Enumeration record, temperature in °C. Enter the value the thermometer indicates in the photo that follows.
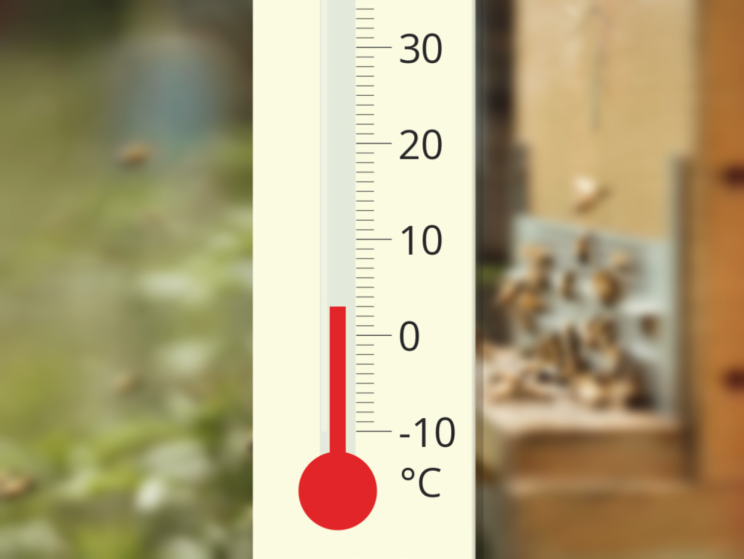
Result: 3 °C
